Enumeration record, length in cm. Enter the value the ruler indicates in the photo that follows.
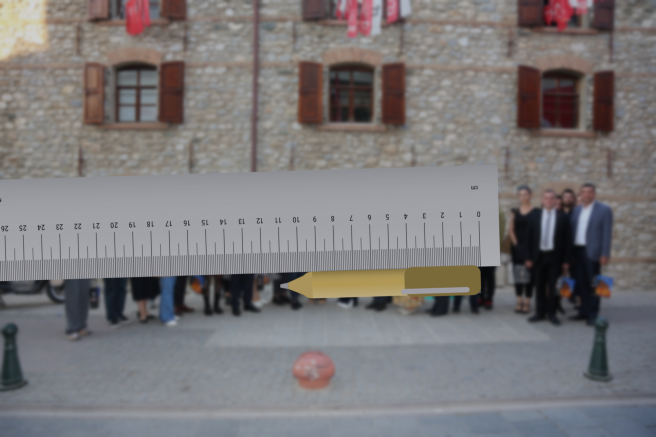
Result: 11 cm
